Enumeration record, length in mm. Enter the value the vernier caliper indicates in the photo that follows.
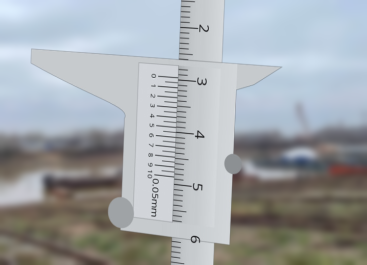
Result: 29.6 mm
